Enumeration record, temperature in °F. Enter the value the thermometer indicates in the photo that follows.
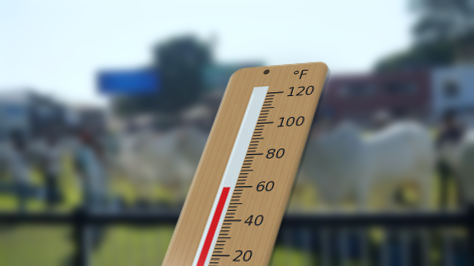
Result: 60 °F
